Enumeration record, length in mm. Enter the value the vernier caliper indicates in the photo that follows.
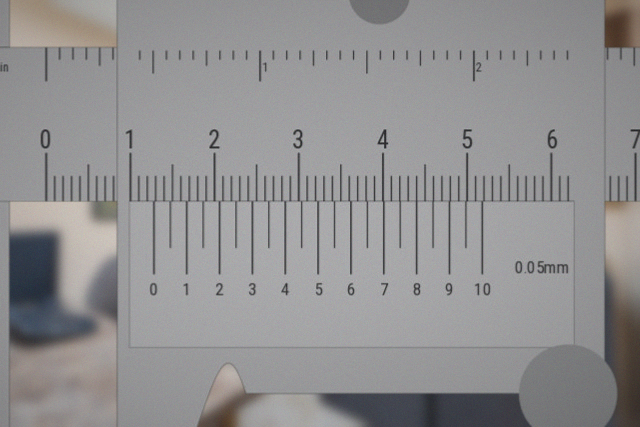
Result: 12.8 mm
